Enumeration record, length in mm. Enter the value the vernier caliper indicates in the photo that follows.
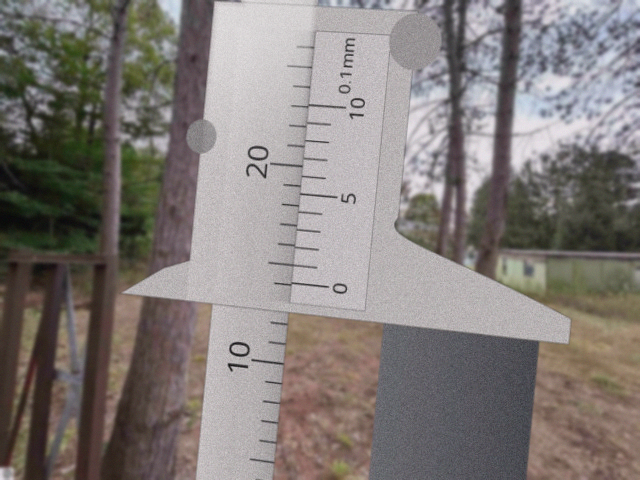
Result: 14.1 mm
